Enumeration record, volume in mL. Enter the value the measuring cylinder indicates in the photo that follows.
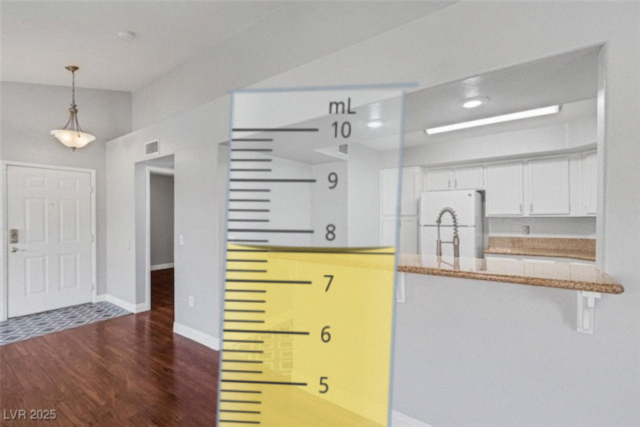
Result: 7.6 mL
